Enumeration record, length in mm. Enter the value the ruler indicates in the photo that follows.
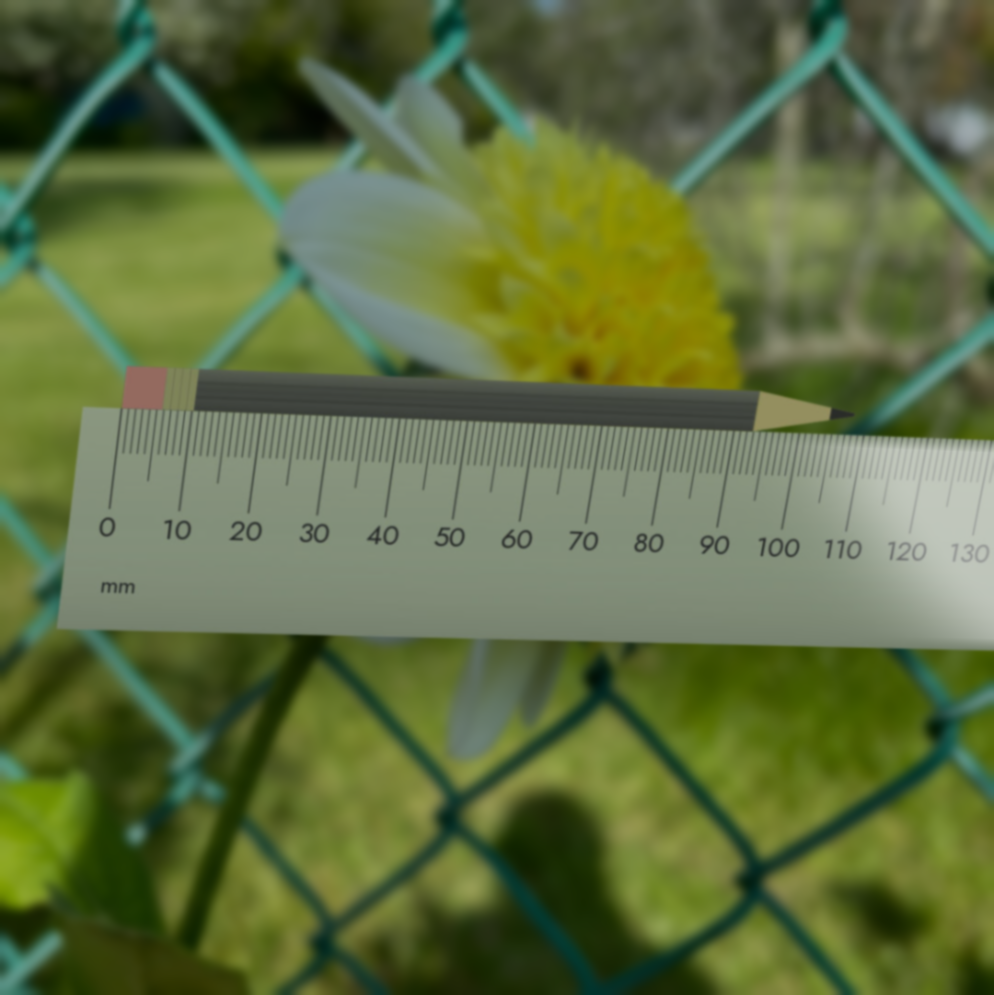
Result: 108 mm
